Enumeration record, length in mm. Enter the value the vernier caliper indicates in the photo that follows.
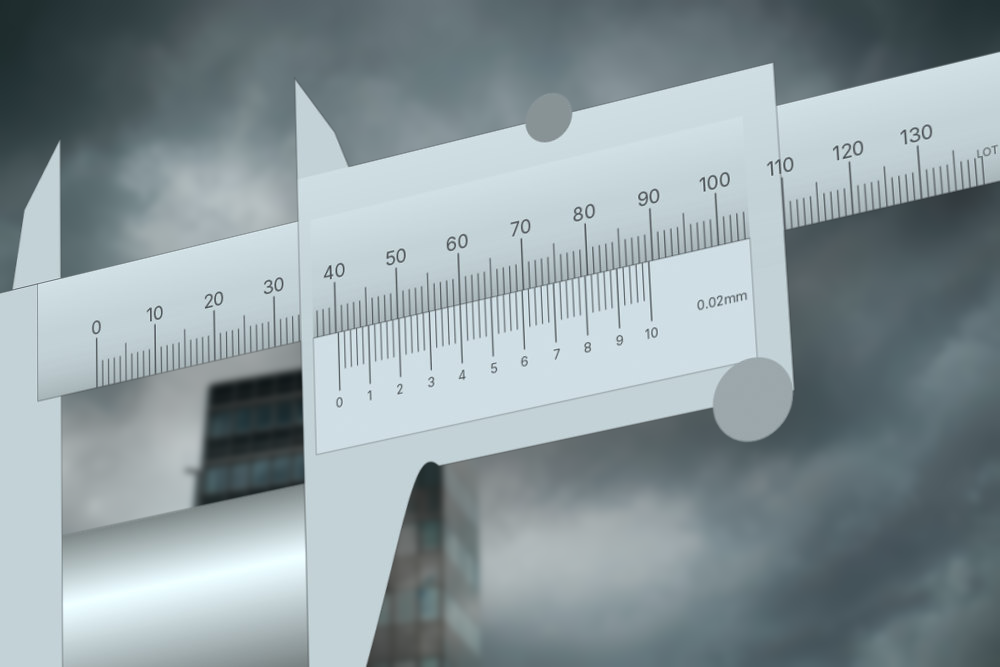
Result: 40.4 mm
